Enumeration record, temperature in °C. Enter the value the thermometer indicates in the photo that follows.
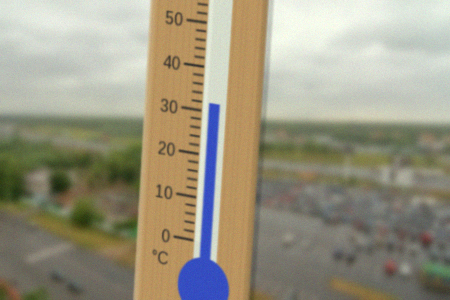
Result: 32 °C
